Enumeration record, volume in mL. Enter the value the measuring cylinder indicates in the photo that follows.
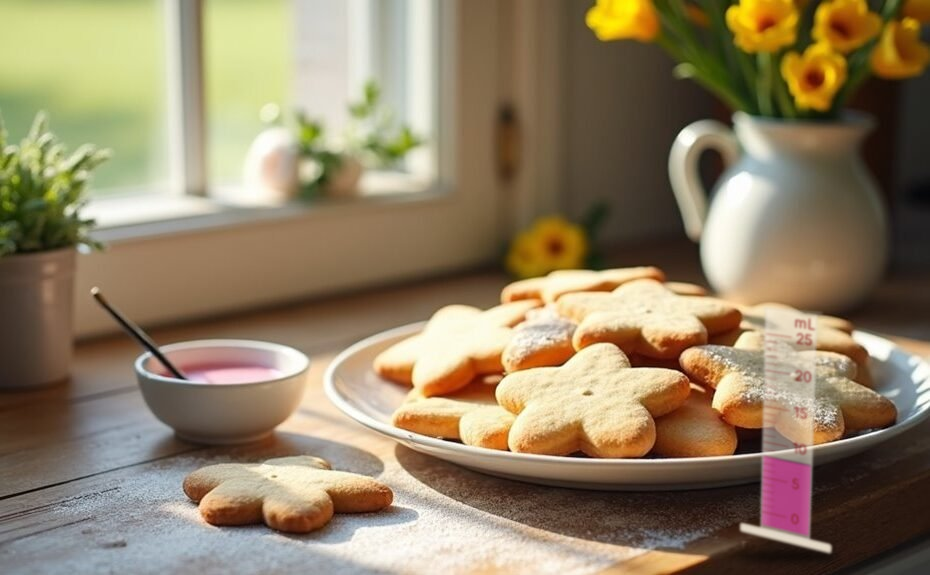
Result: 8 mL
